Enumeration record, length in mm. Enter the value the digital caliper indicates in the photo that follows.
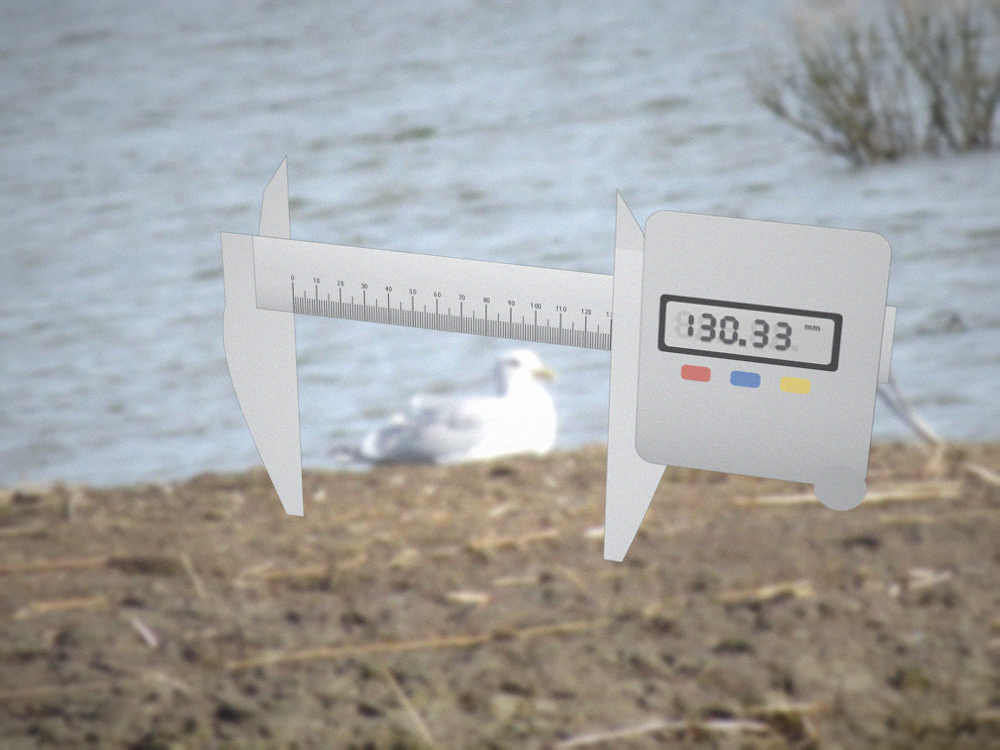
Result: 130.33 mm
